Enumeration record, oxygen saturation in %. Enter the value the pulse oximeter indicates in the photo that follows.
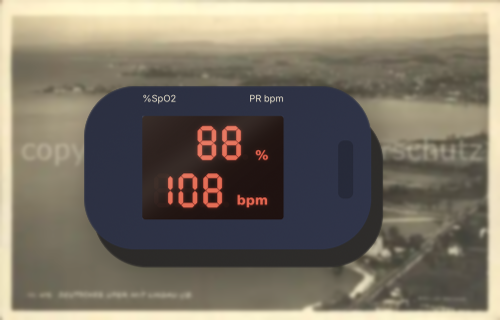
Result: 88 %
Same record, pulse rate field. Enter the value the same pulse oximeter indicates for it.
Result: 108 bpm
